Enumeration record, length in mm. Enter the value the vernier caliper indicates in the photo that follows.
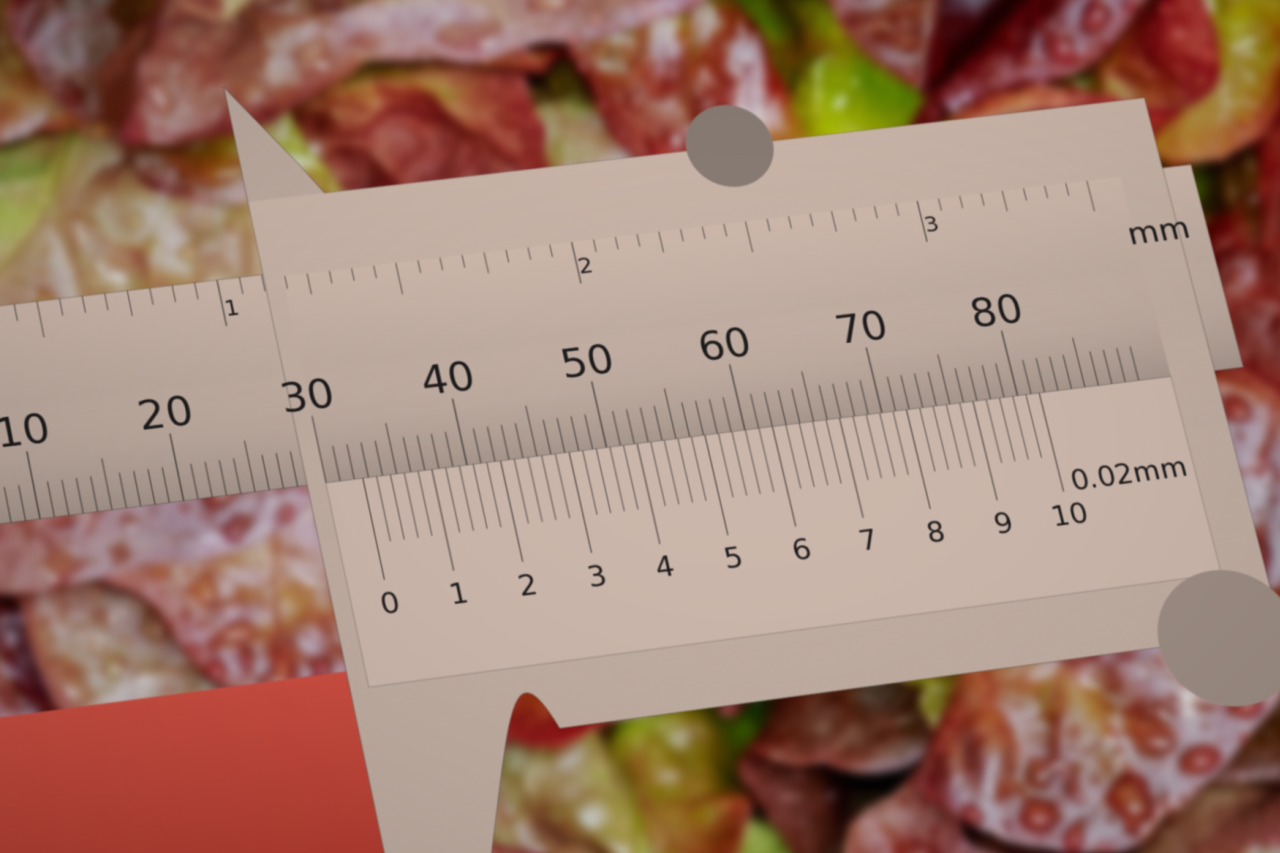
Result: 32.6 mm
